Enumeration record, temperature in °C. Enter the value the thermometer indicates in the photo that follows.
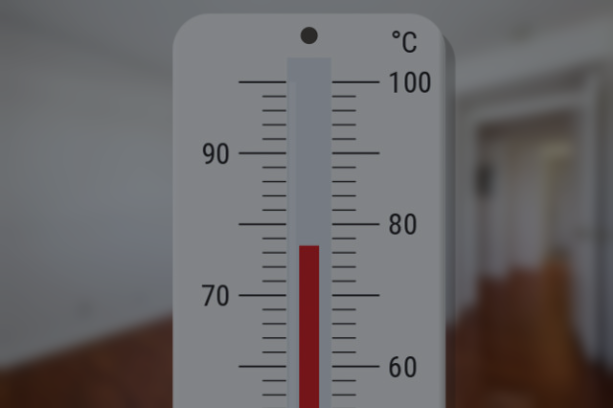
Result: 77 °C
